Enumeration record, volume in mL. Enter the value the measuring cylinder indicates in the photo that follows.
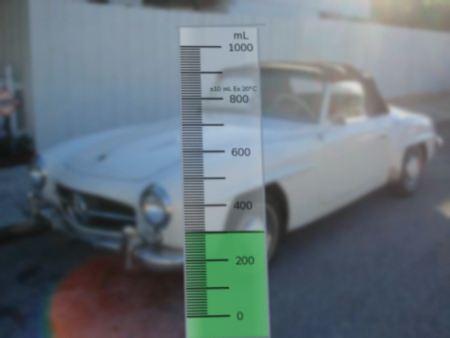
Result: 300 mL
